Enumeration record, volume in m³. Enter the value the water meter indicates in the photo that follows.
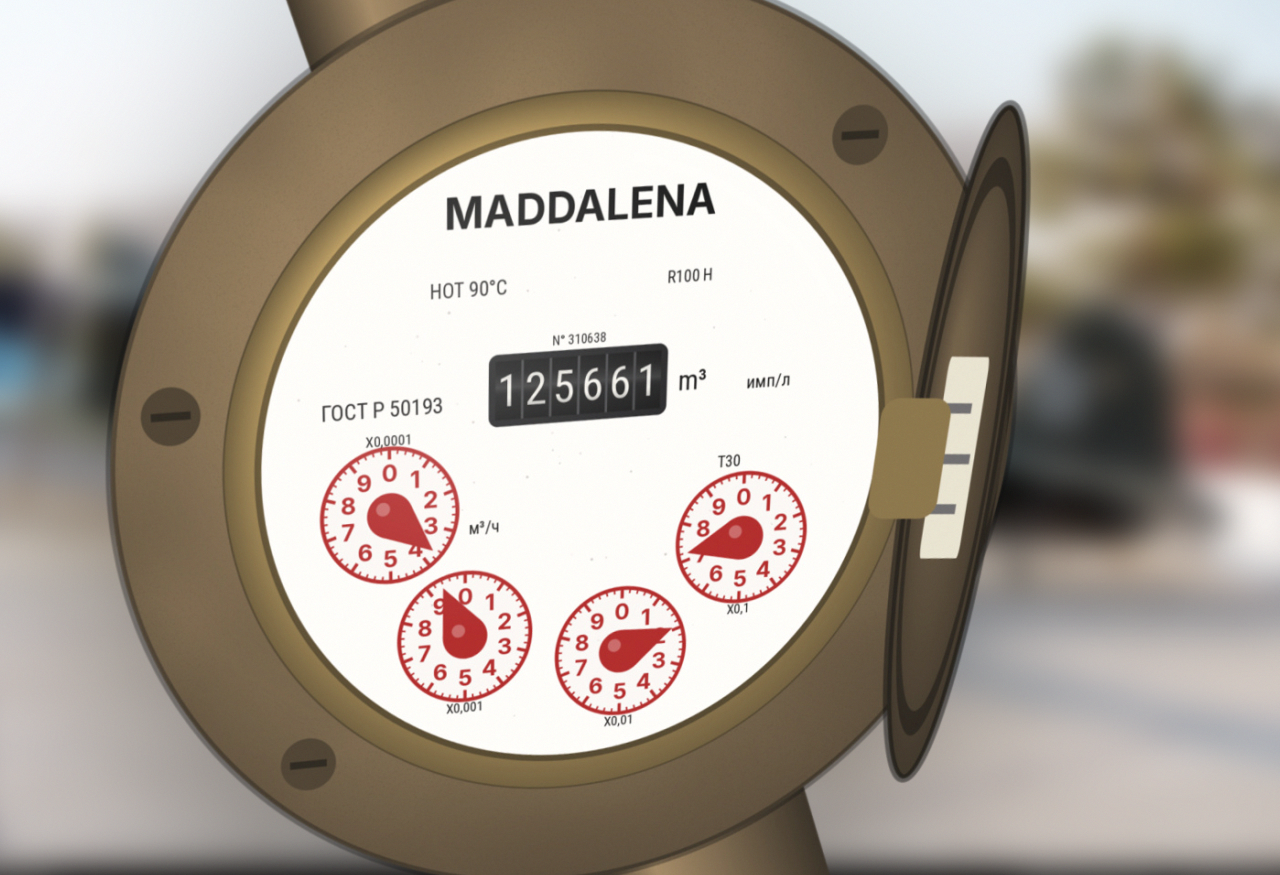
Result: 125661.7193 m³
